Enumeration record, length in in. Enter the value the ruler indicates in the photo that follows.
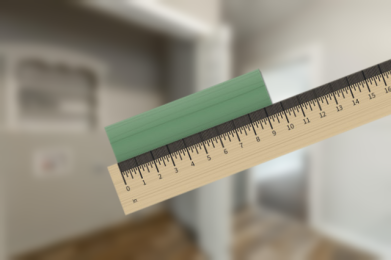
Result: 9.5 in
